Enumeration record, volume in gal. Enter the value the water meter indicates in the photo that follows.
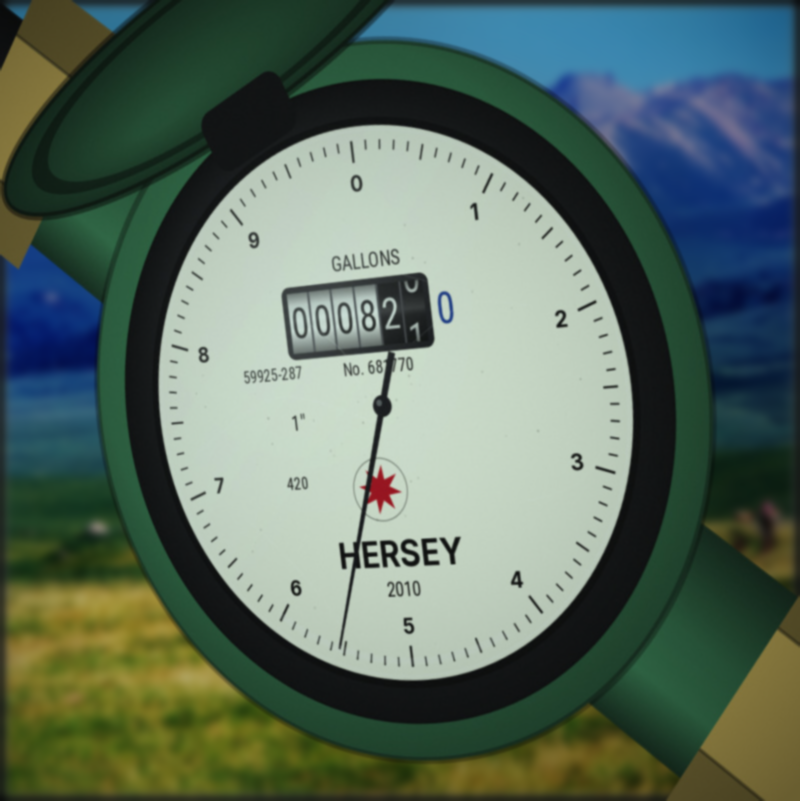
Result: 8205.5 gal
